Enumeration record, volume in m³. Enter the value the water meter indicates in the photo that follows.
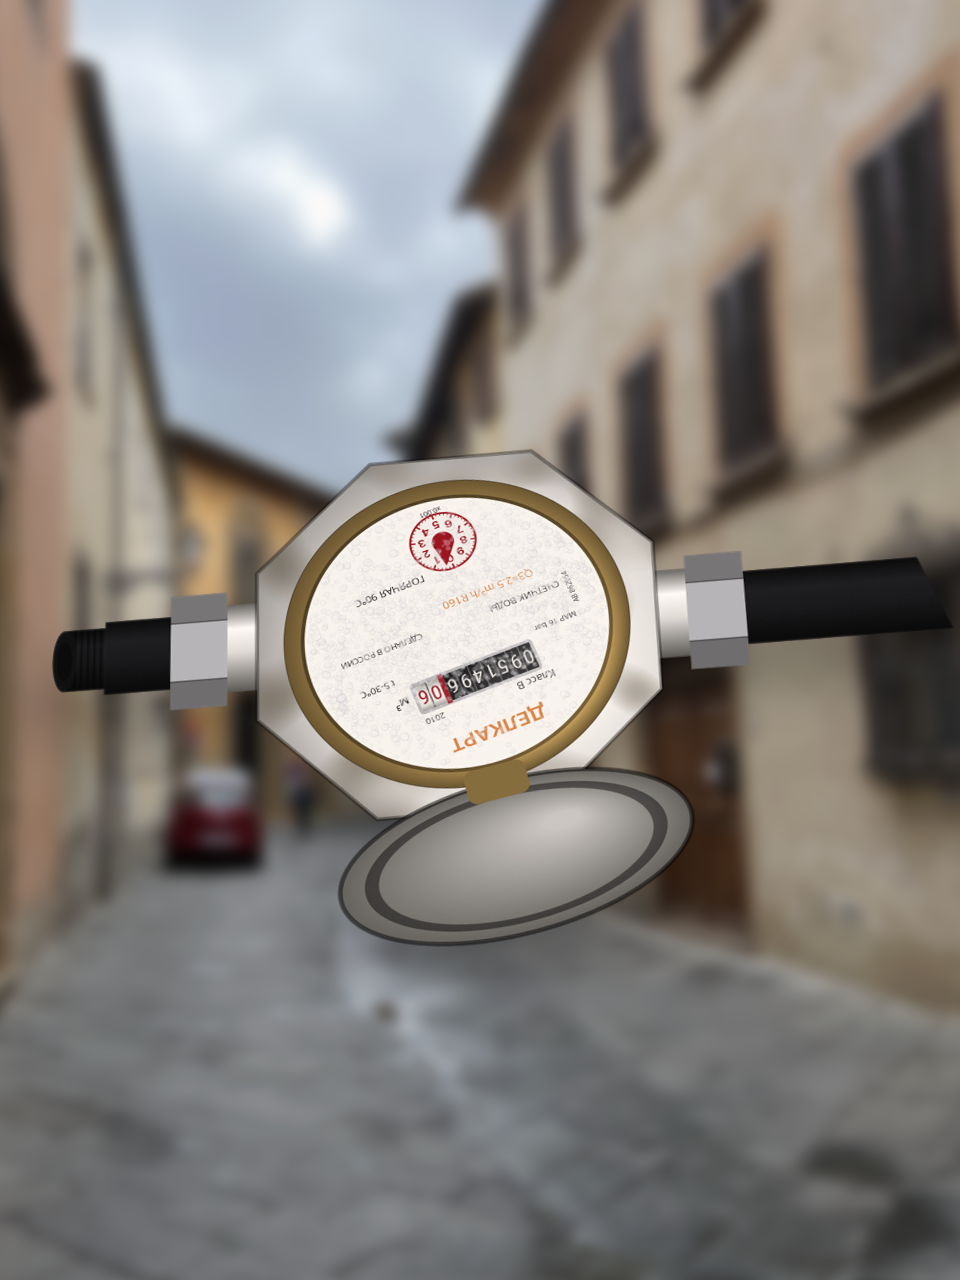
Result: 951496.060 m³
